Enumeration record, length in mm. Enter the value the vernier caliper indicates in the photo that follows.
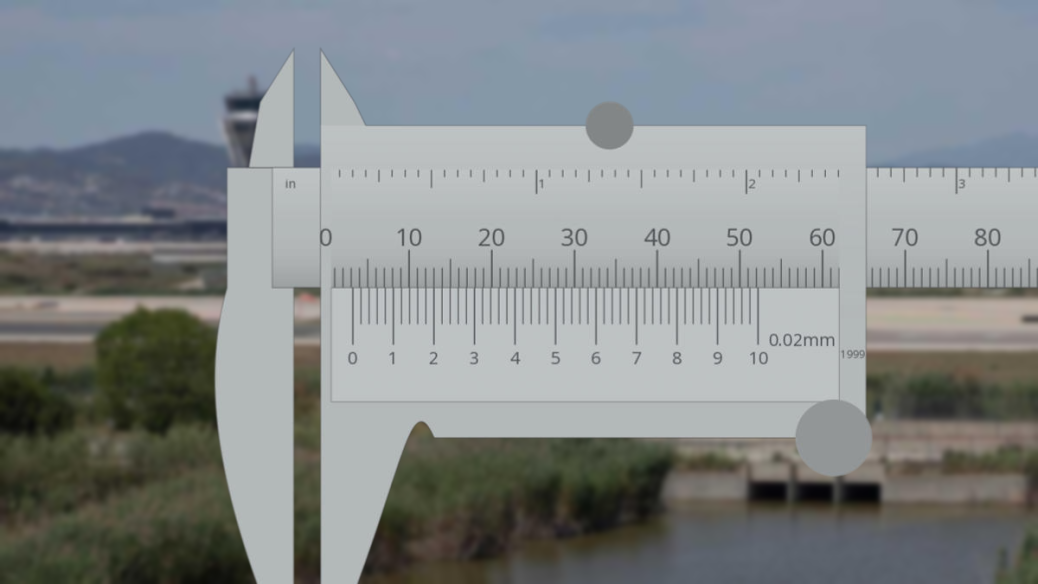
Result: 3.2 mm
